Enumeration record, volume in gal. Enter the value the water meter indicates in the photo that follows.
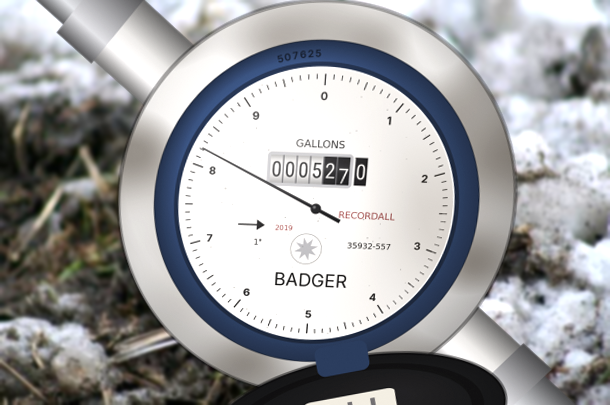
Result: 5268.2 gal
